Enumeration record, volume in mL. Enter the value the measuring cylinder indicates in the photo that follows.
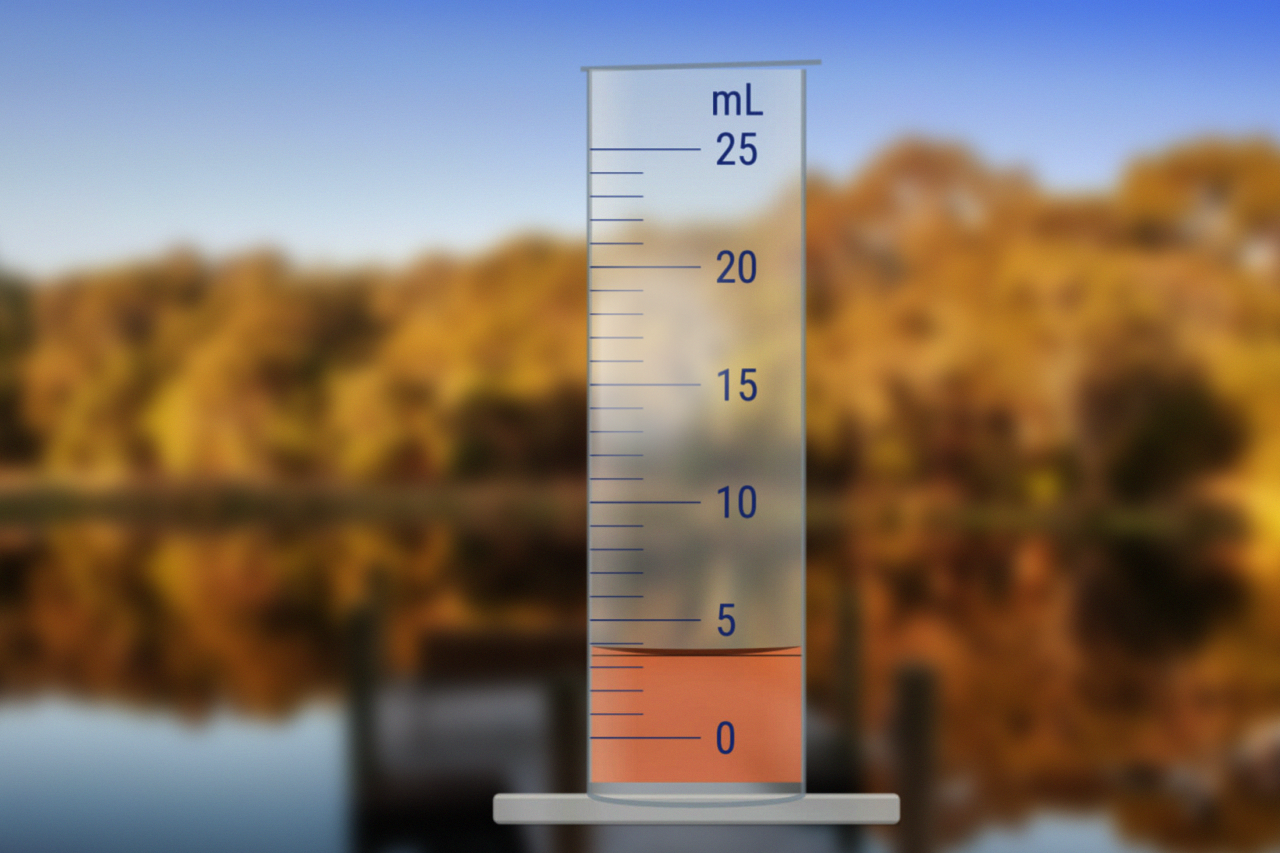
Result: 3.5 mL
